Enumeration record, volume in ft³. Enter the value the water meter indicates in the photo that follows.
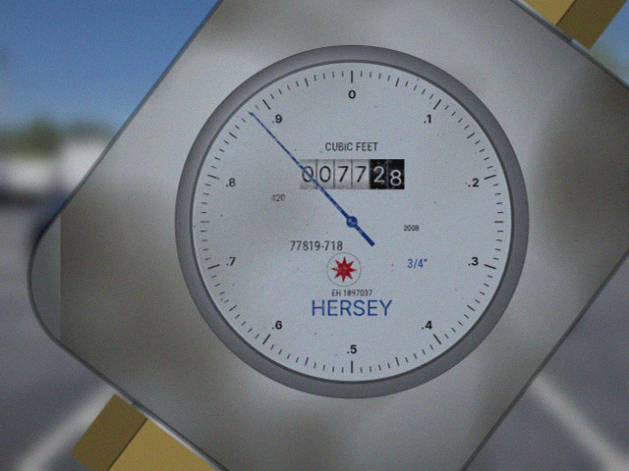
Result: 7727.88 ft³
